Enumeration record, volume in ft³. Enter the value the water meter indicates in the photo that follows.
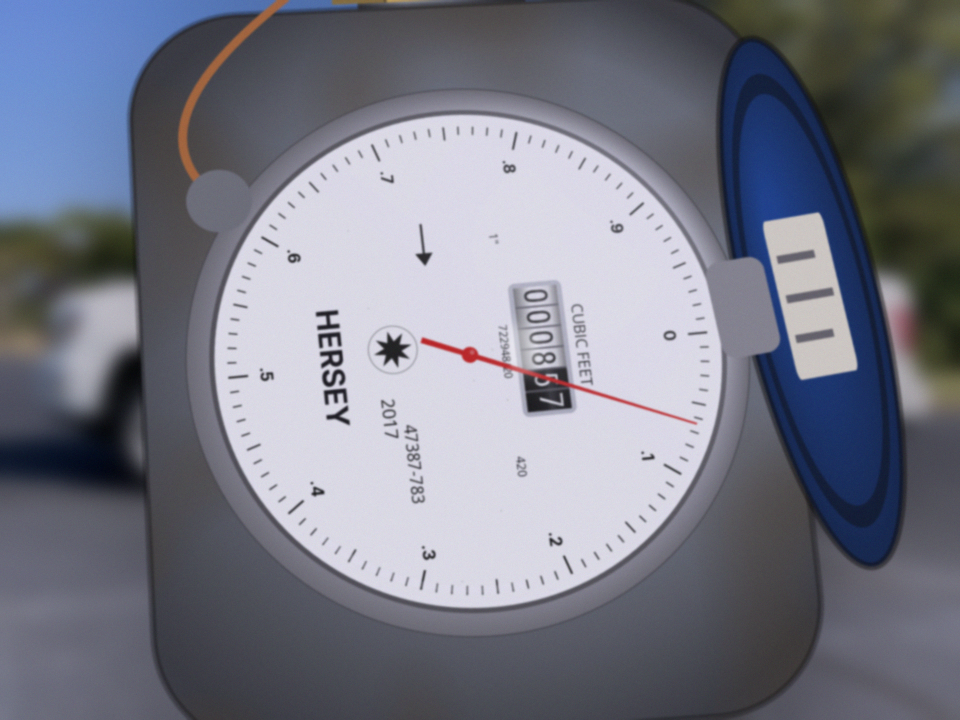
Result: 857.06 ft³
